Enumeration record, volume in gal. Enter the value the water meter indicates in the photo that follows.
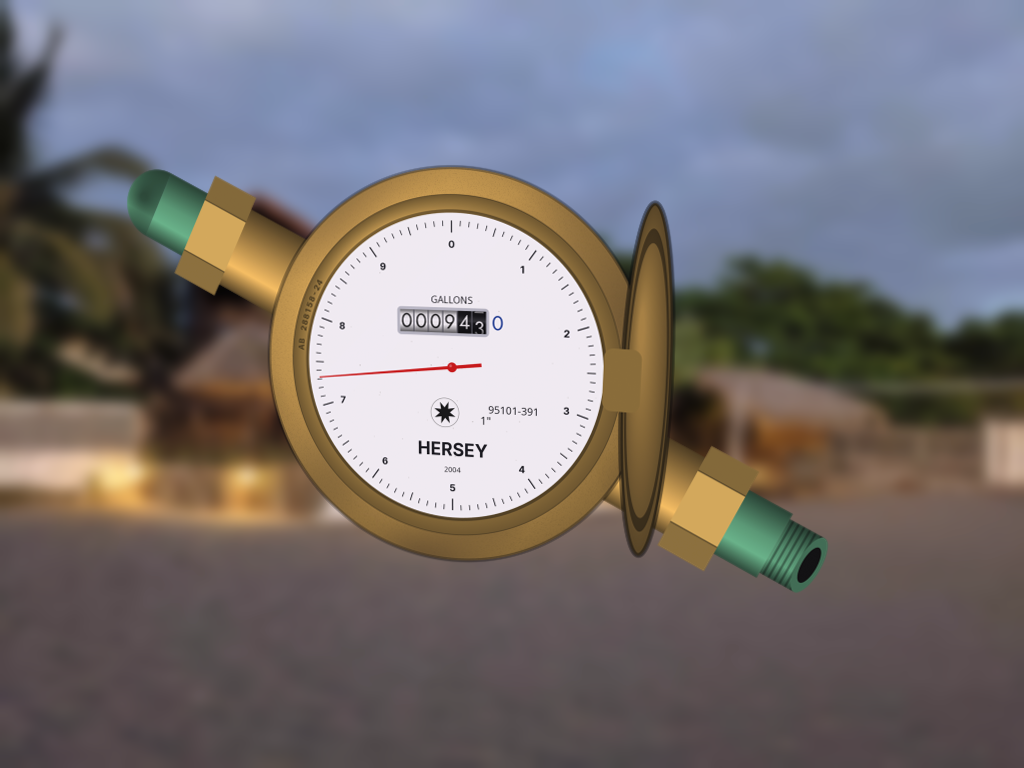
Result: 9427.3 gal
